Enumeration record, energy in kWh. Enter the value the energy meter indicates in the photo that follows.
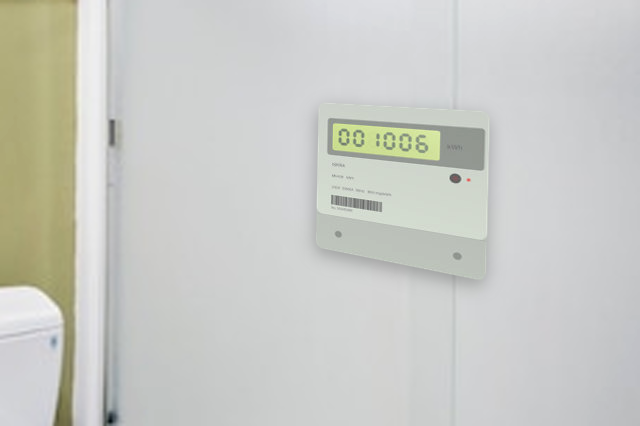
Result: 1006 kWh
